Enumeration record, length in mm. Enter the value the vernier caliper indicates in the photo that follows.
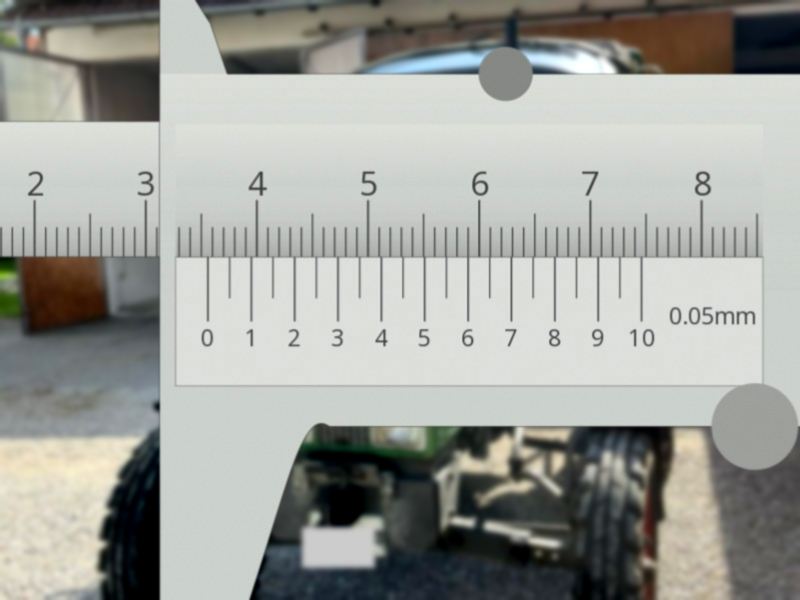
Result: 35.6 mm
